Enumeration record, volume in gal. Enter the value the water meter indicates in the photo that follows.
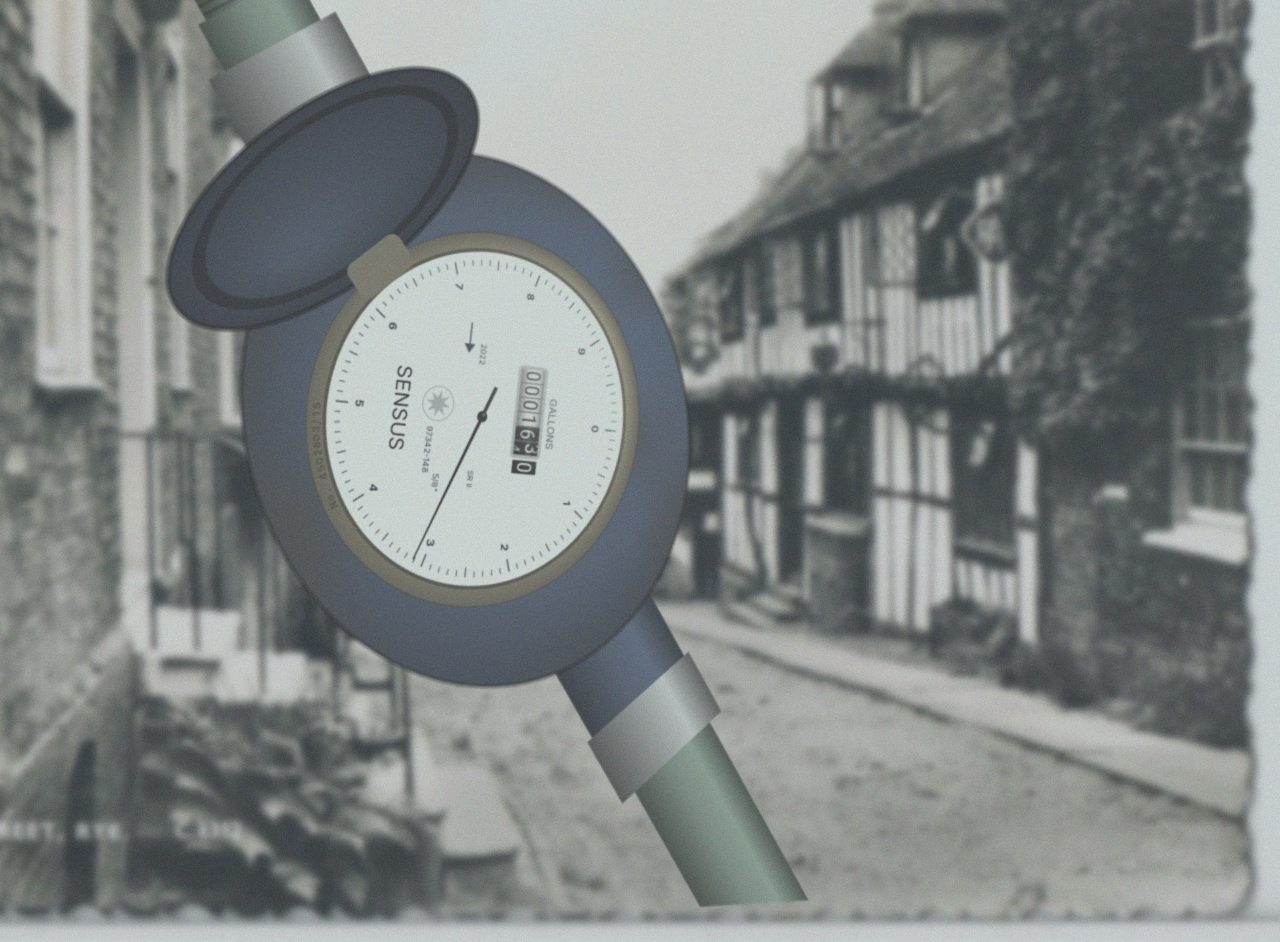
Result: 1633.1 gal
